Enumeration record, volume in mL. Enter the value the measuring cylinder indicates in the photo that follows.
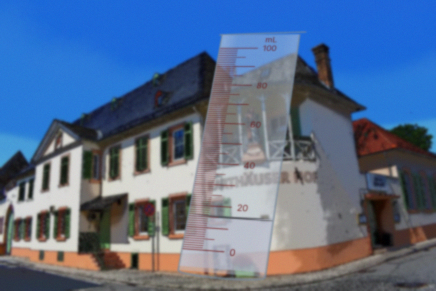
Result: 15 mL
